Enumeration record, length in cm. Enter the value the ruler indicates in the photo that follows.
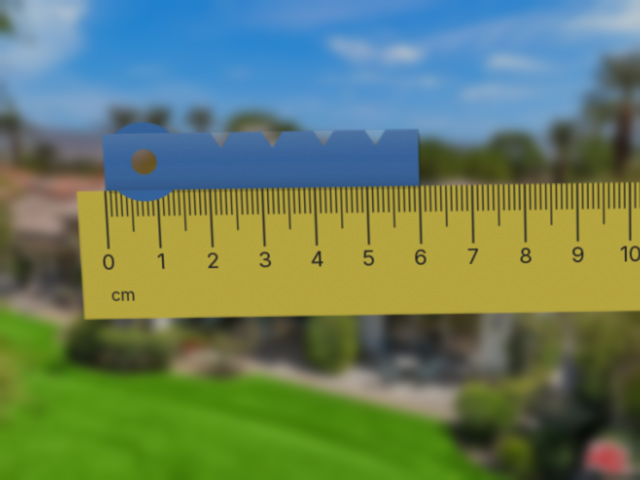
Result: 6 cm
